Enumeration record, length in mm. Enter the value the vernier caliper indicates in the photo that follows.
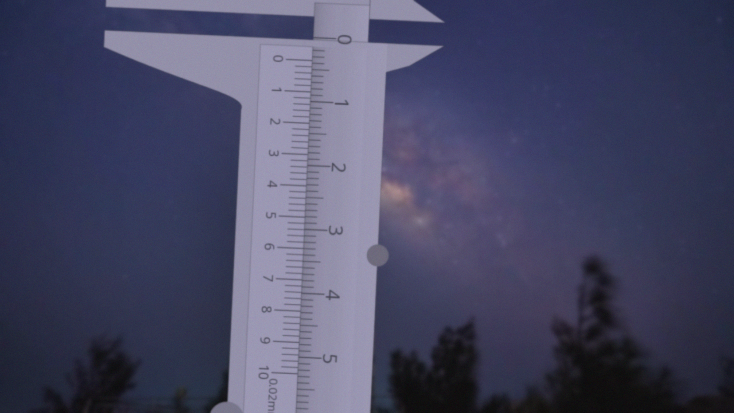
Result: 3.6 mm
